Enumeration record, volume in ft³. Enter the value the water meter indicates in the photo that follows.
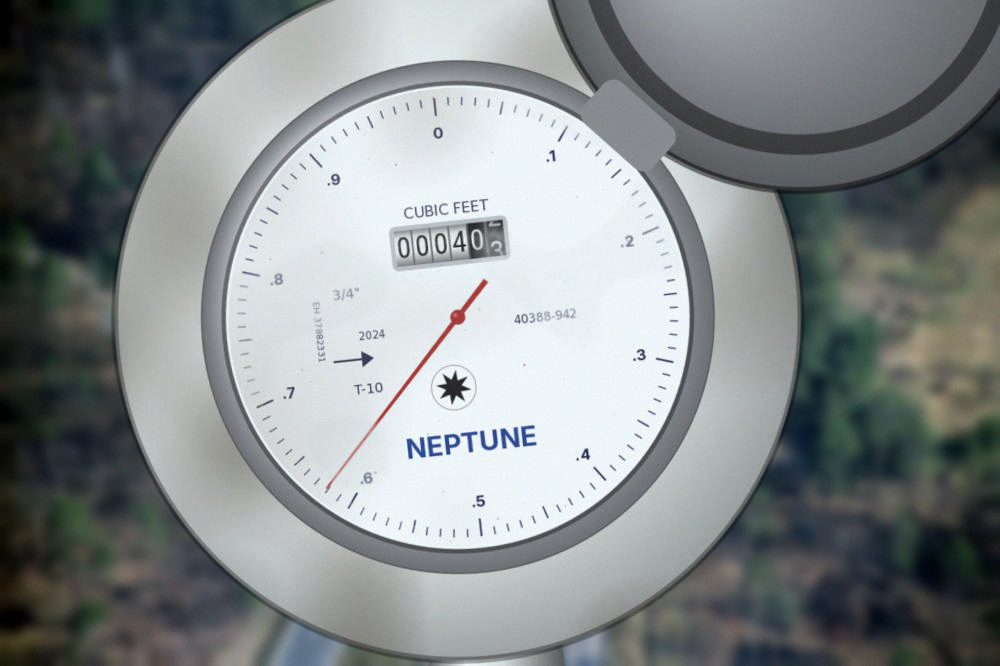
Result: 402.62 ft³
